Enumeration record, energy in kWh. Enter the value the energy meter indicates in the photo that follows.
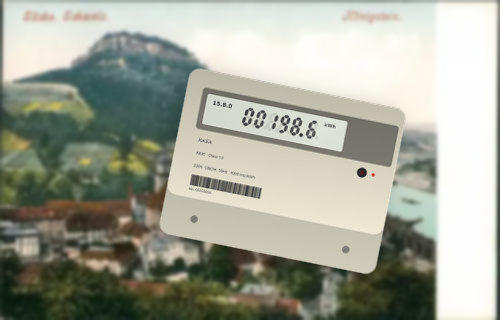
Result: 198.6 kWh
